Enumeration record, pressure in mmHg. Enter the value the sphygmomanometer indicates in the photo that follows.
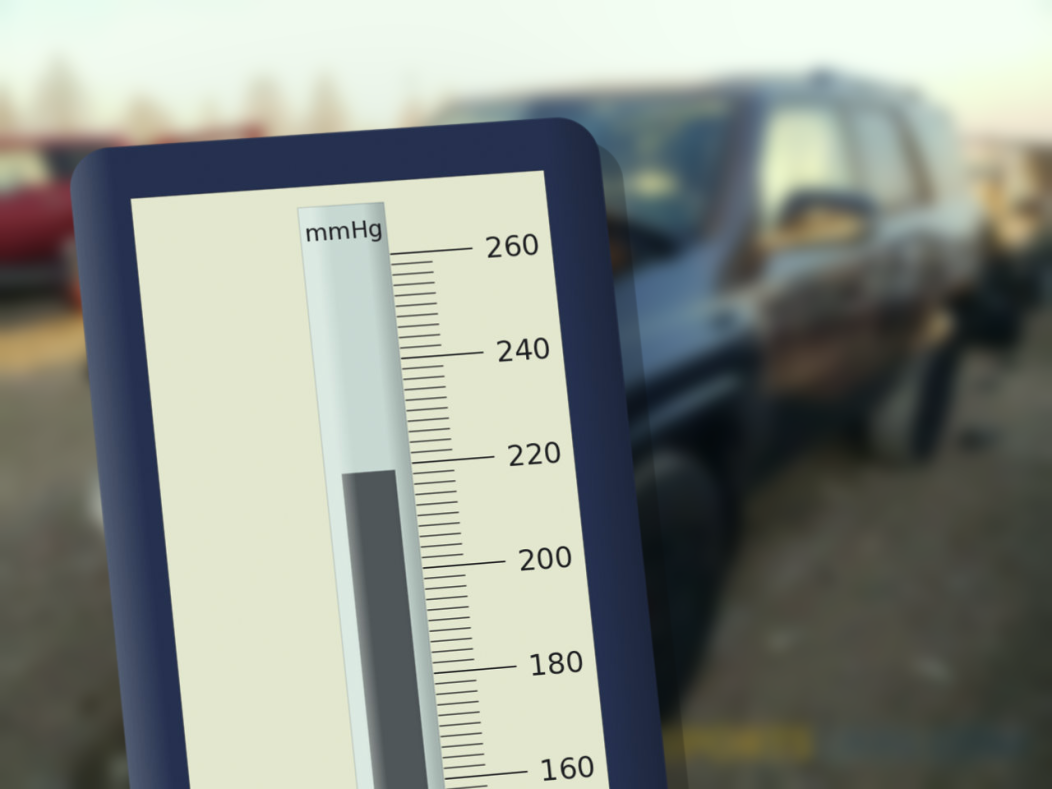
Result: 219 mmHg
